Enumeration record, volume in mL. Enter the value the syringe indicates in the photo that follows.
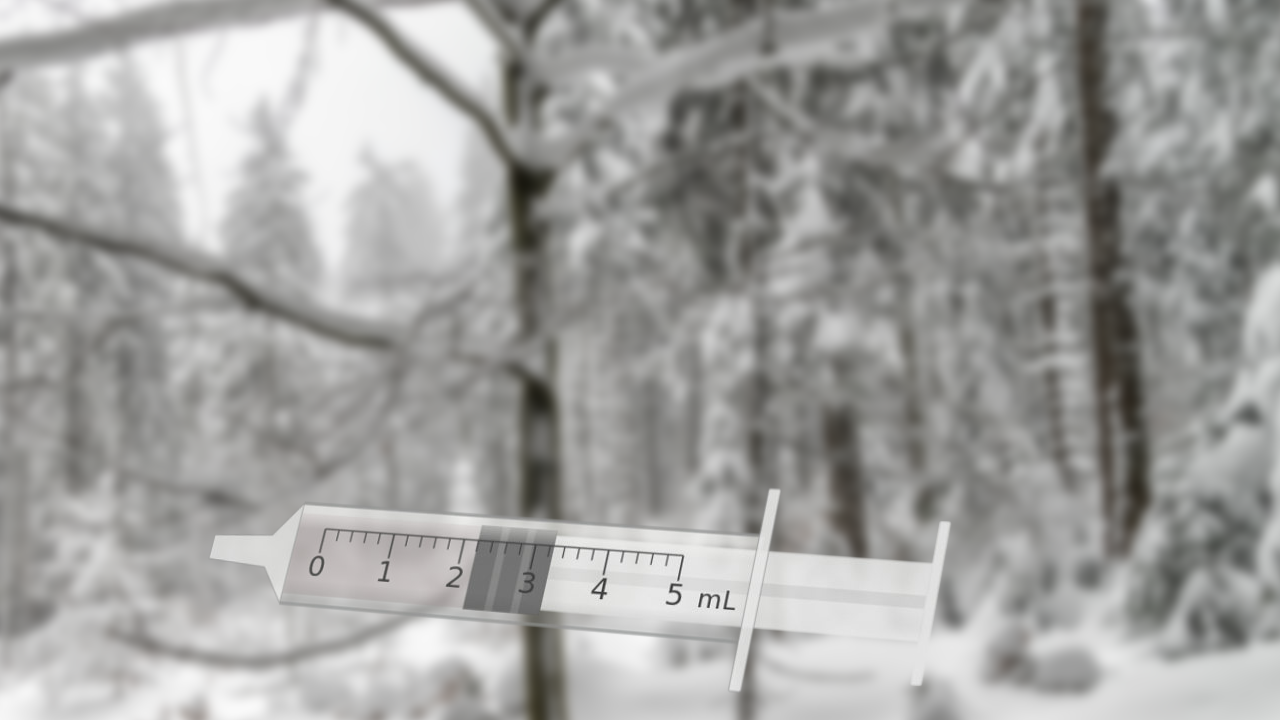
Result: 2.2 mL
